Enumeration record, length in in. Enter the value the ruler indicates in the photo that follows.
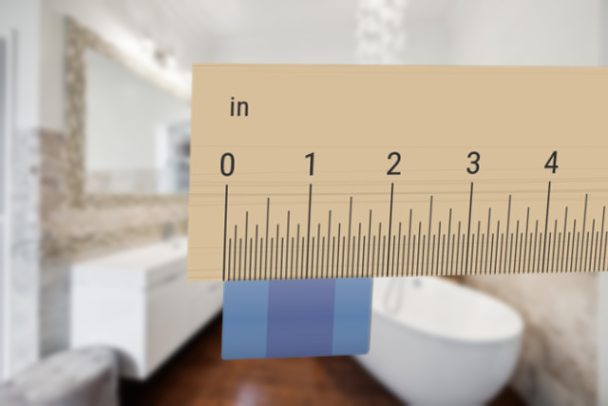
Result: 1.8125 in
